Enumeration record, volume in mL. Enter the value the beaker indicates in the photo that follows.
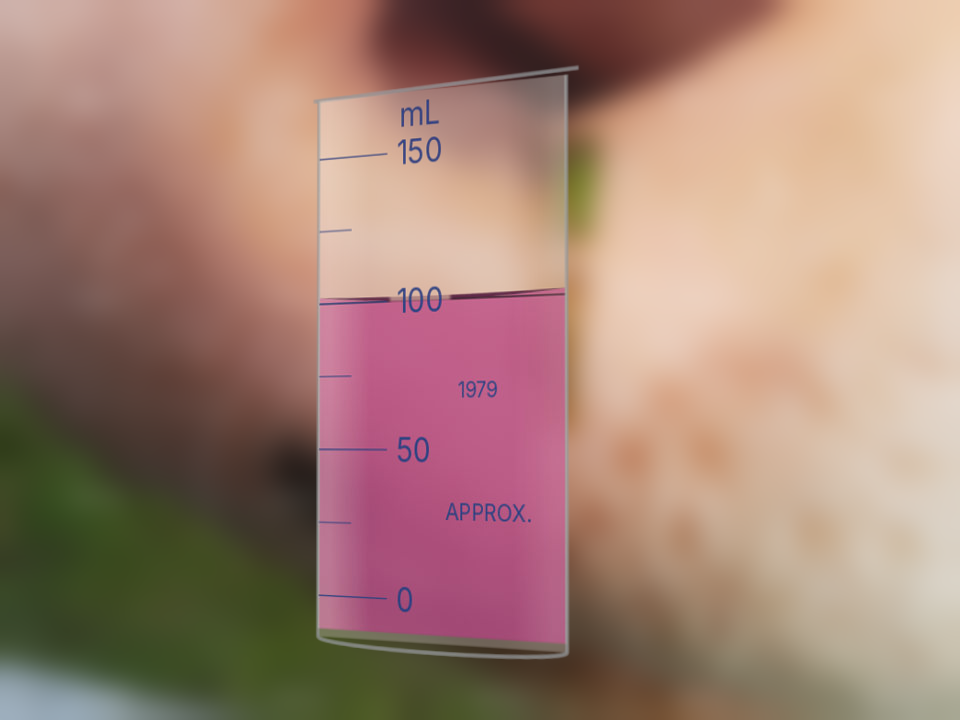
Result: 100 mL
